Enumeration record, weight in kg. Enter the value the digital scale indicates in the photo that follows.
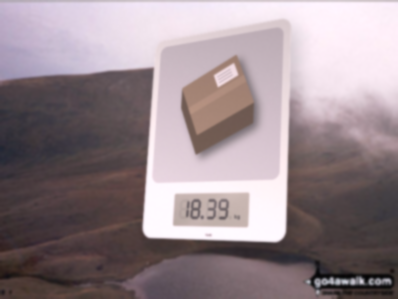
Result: 18.39 kg
